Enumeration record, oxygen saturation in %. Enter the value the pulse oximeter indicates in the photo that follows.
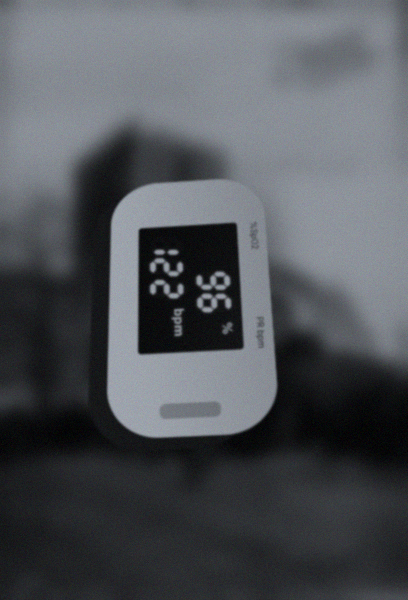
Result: 96 %
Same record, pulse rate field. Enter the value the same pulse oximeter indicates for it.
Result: 122 bpm
